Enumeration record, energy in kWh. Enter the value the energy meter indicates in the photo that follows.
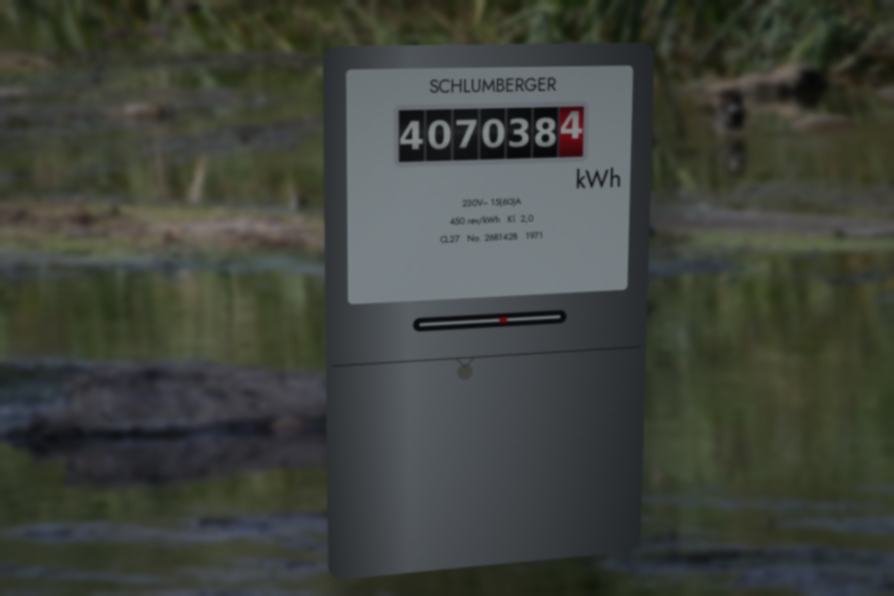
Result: 407038.4 kWh
